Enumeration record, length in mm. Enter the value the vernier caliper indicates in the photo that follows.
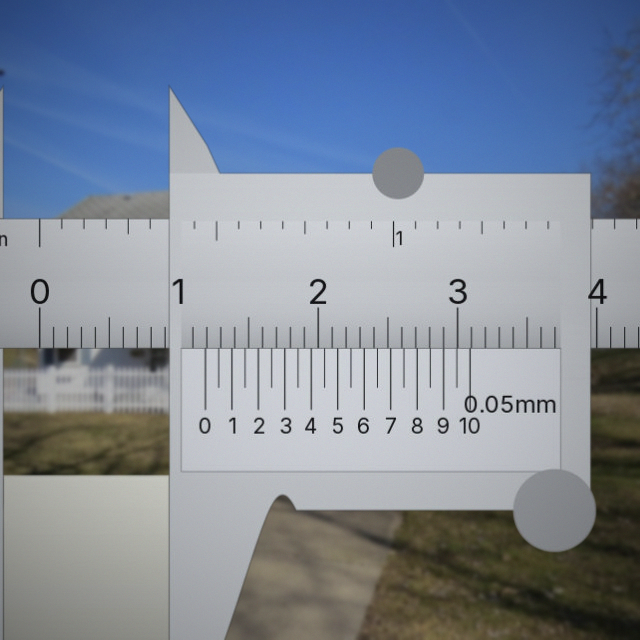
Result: 11.9 mm
